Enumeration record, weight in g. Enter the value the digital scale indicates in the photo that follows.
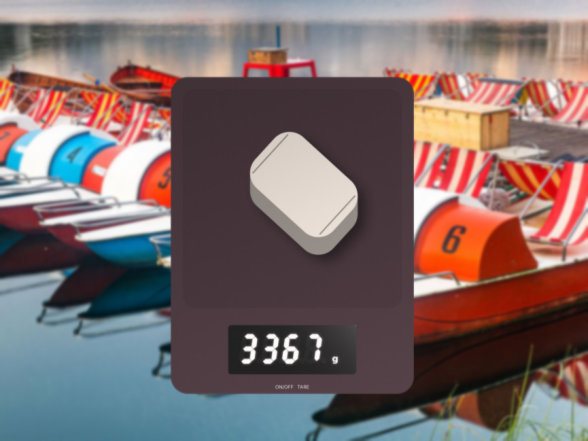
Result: 3367 g
